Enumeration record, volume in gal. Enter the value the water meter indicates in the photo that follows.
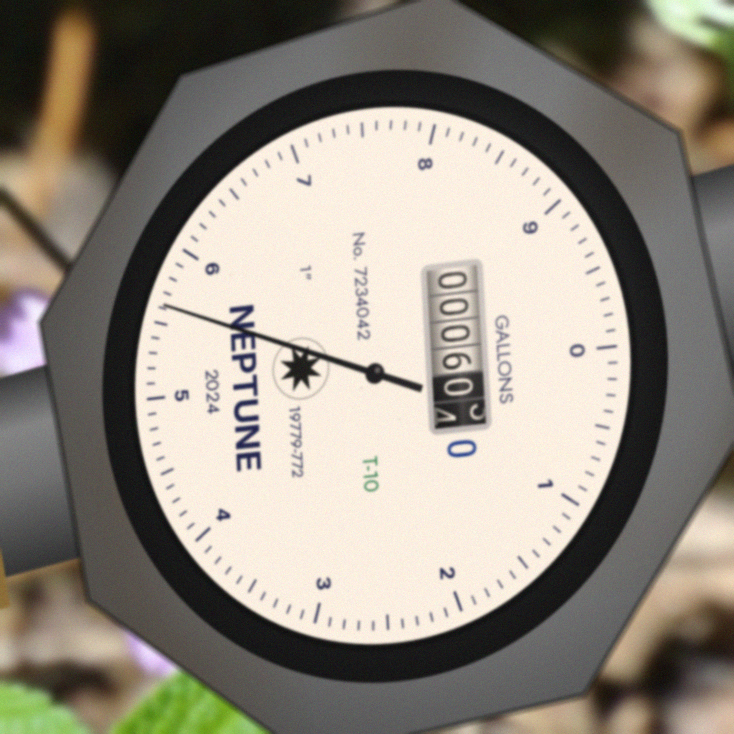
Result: 6035.6 gal
